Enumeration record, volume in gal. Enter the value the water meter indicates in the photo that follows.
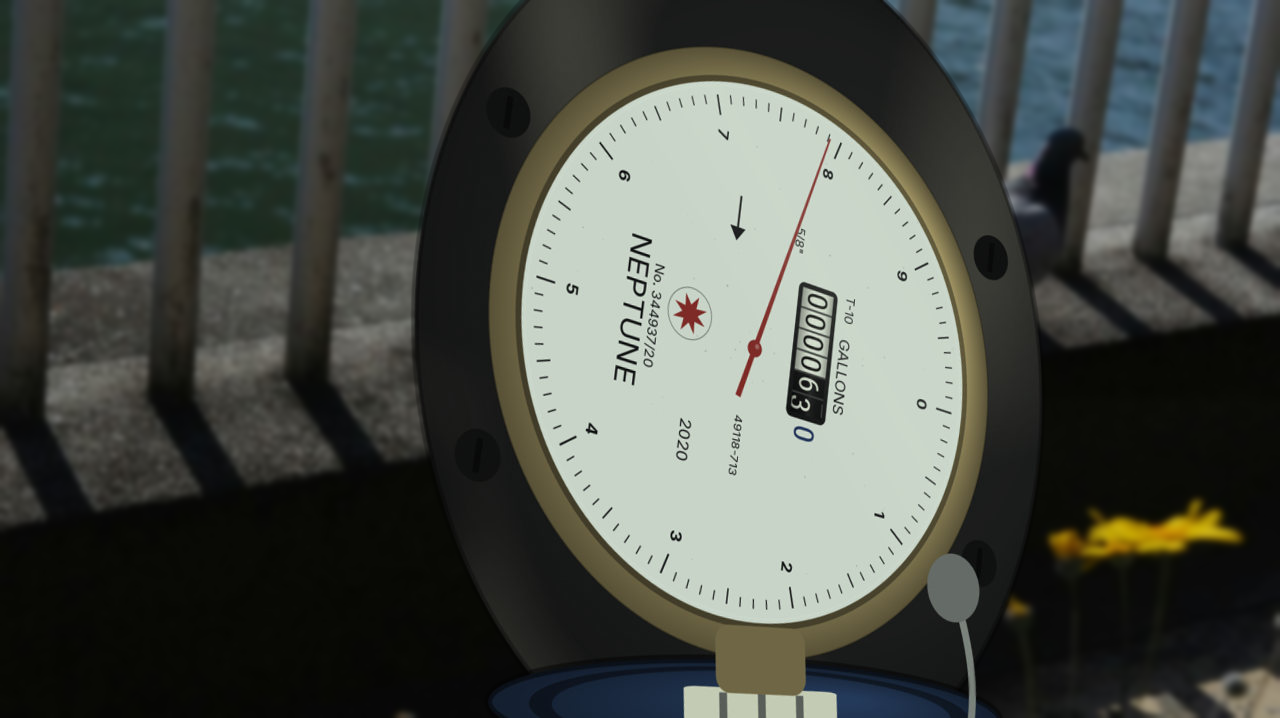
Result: 627.9 gal
